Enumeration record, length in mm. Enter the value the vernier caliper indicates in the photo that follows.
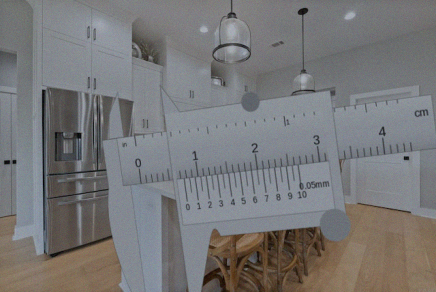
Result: 7.6 mm
